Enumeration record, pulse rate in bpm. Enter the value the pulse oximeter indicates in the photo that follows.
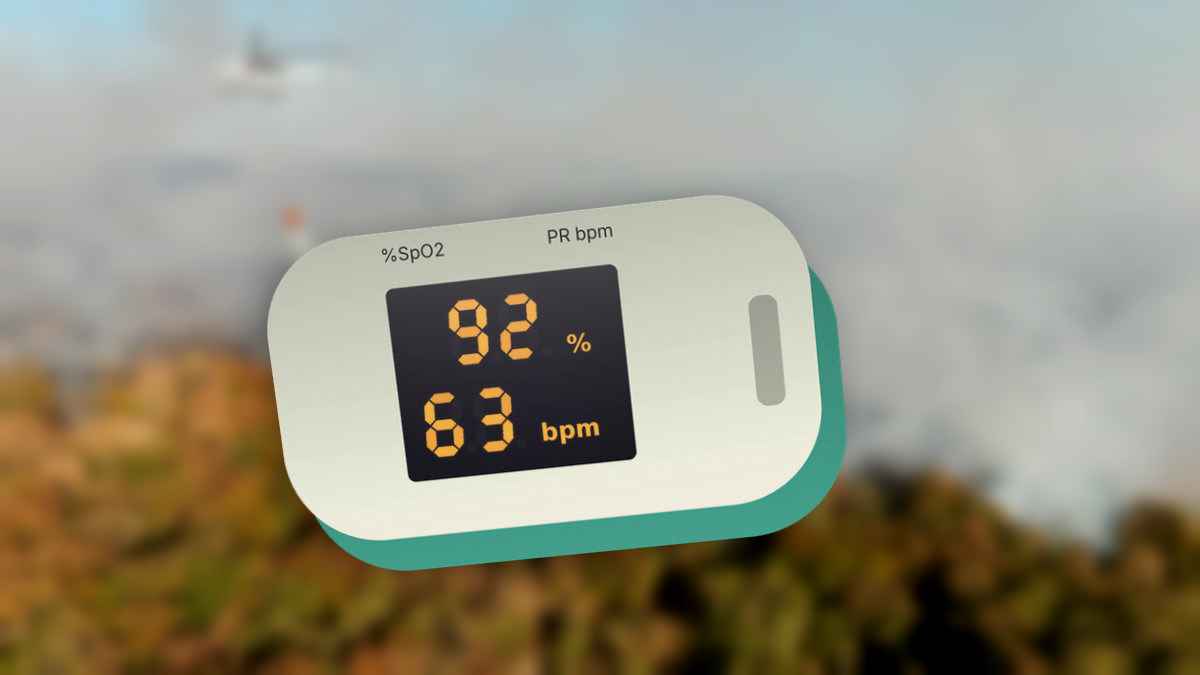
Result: 63 bpm
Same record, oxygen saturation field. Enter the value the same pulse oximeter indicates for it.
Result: 92 %
